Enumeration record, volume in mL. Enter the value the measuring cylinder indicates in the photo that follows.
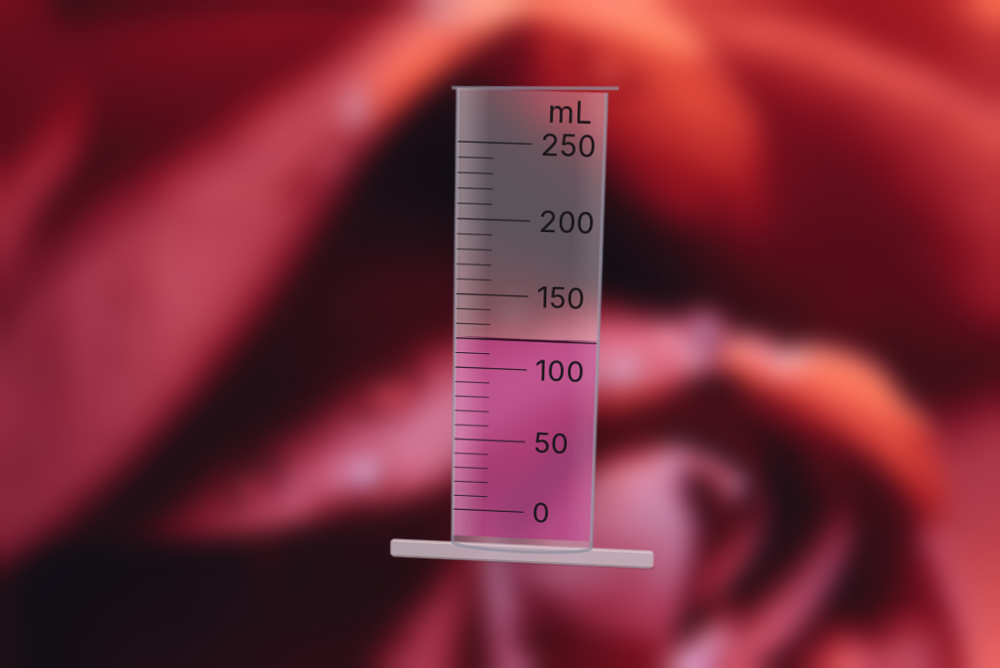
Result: 120 mL
